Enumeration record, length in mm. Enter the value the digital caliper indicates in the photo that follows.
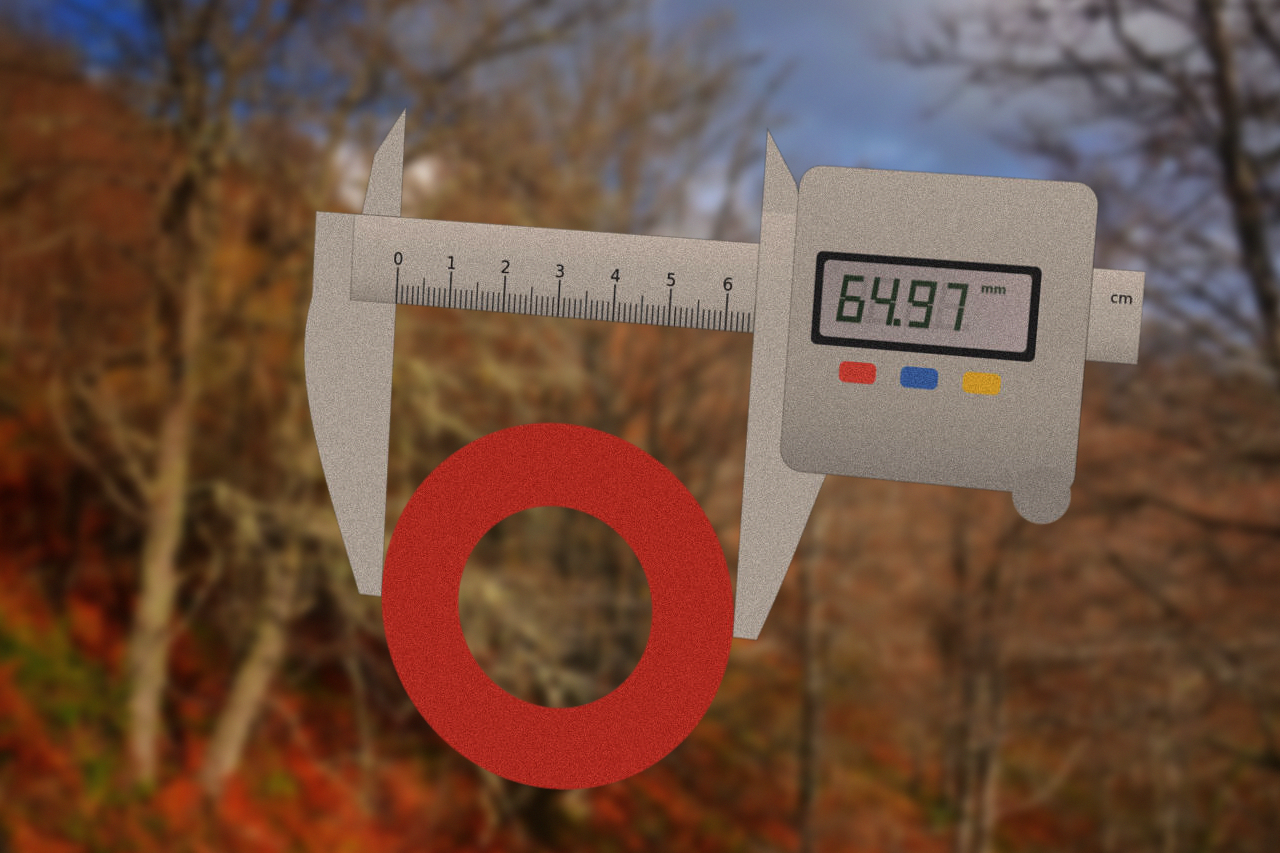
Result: 64.97 mm
